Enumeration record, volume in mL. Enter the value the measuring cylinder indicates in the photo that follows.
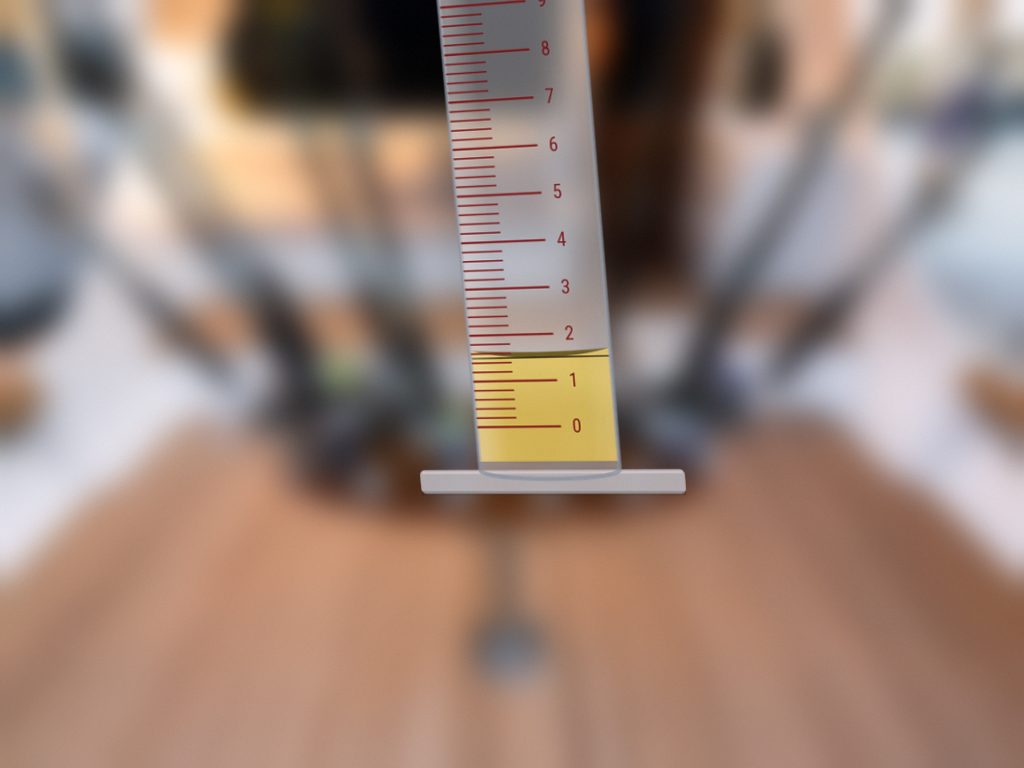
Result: 1.5 mL
